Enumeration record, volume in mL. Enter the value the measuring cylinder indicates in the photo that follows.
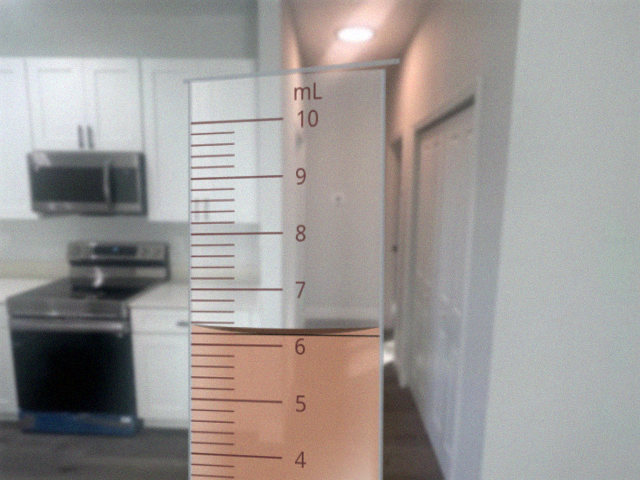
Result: 6.2 mL
